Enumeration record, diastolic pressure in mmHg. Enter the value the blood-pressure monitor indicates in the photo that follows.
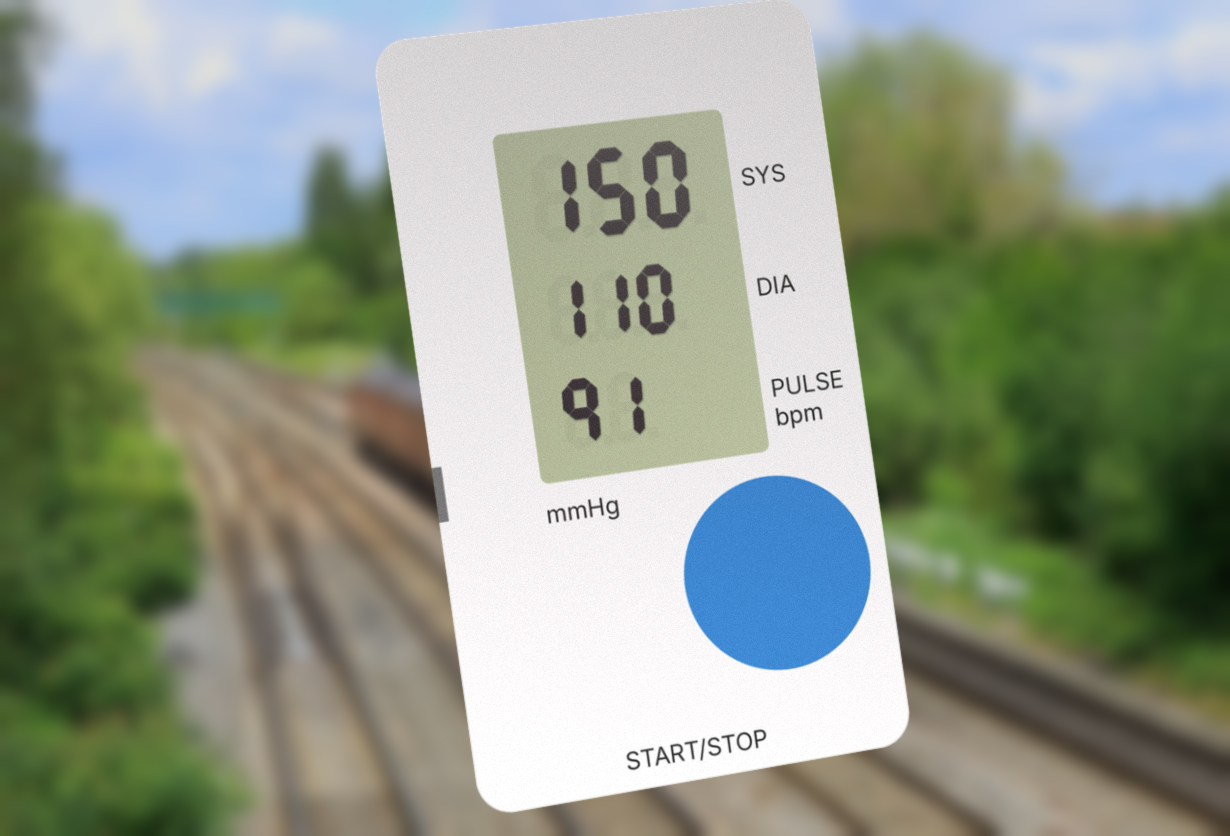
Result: 110 mmHg
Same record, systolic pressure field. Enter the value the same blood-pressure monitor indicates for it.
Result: 150 mmHg
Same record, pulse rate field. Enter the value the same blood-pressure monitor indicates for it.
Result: 91 bpm
